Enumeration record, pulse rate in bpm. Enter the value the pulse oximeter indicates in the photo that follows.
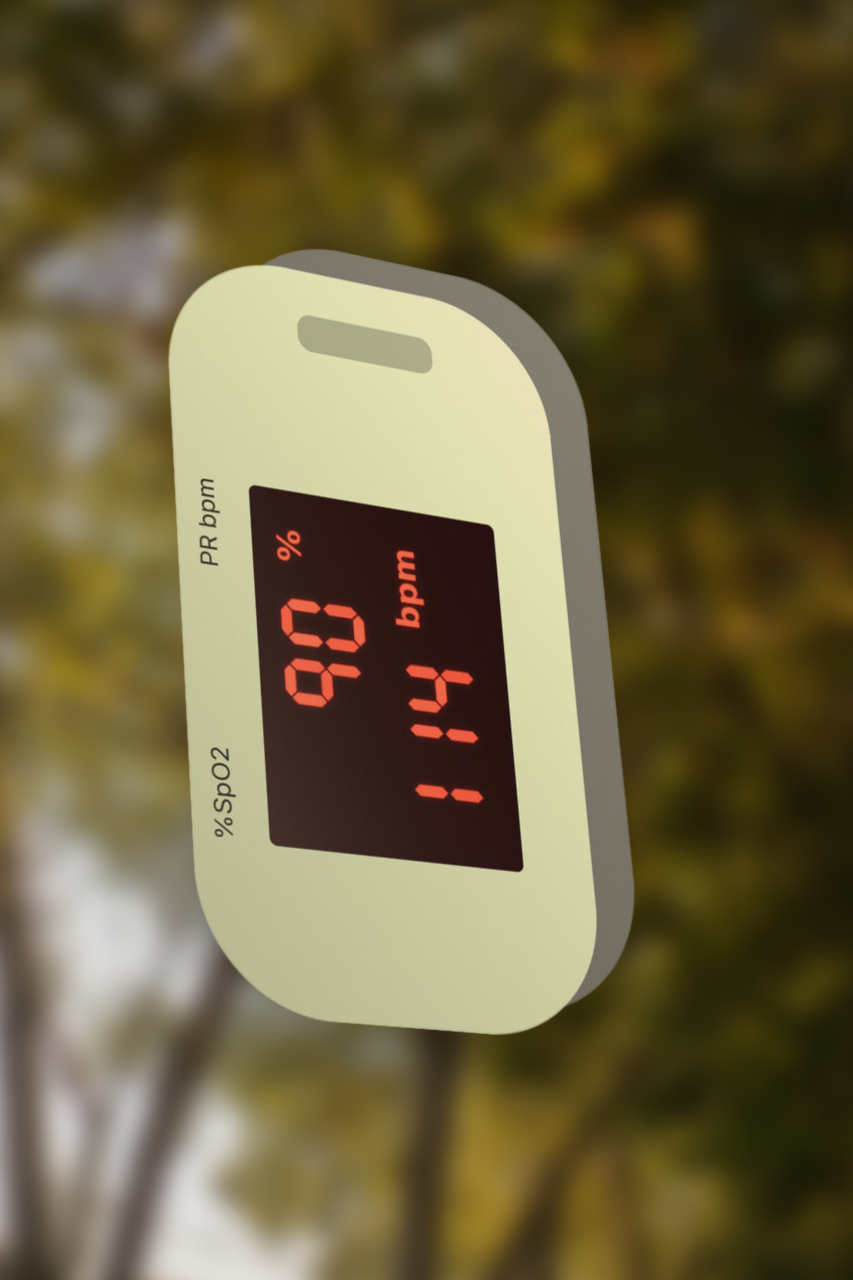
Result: 114 bpm
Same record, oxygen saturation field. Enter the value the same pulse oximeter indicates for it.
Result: 90 %
